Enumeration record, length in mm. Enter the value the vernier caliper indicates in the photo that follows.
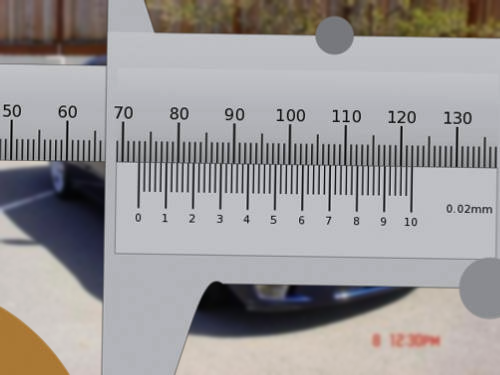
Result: 73.0 mm
